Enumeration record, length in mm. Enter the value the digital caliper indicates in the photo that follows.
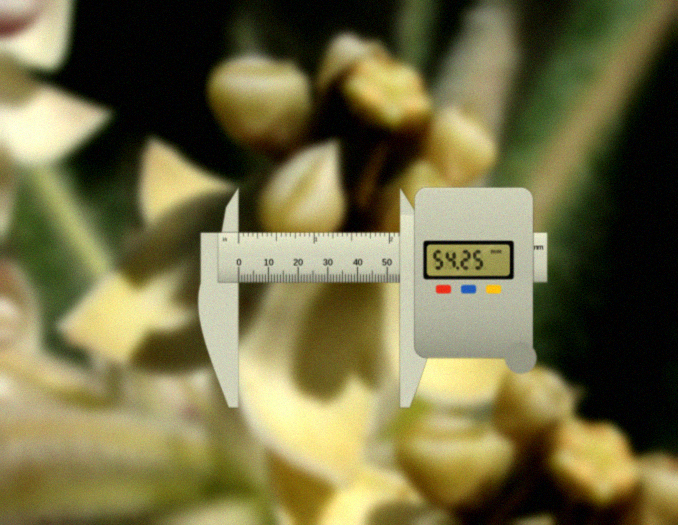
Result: 54.25 mm
